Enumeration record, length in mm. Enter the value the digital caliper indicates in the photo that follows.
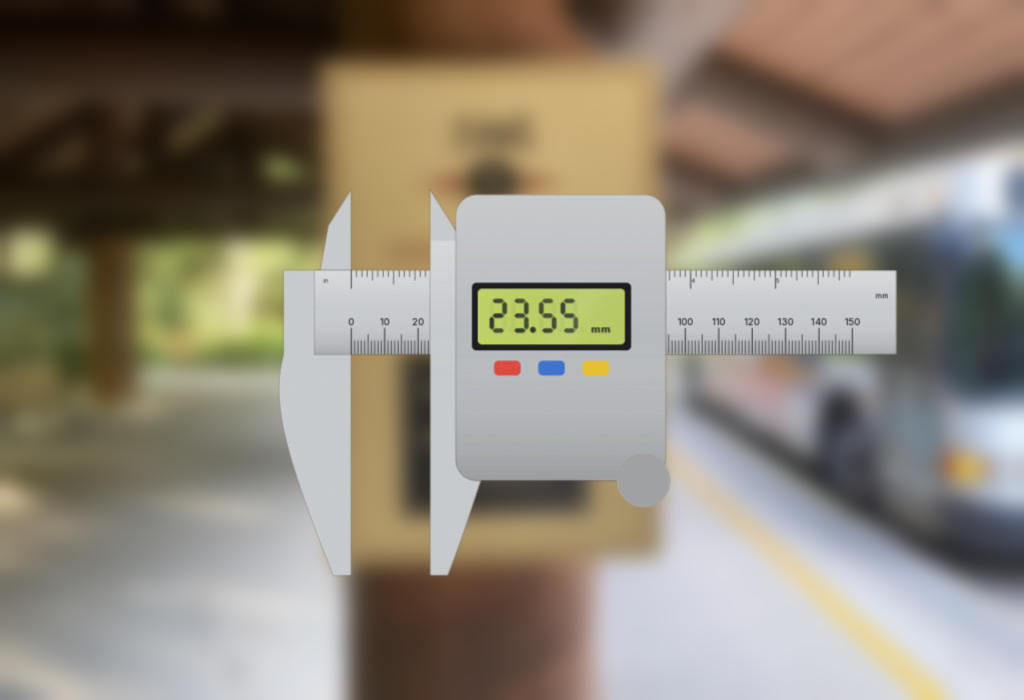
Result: 23.55 mm
